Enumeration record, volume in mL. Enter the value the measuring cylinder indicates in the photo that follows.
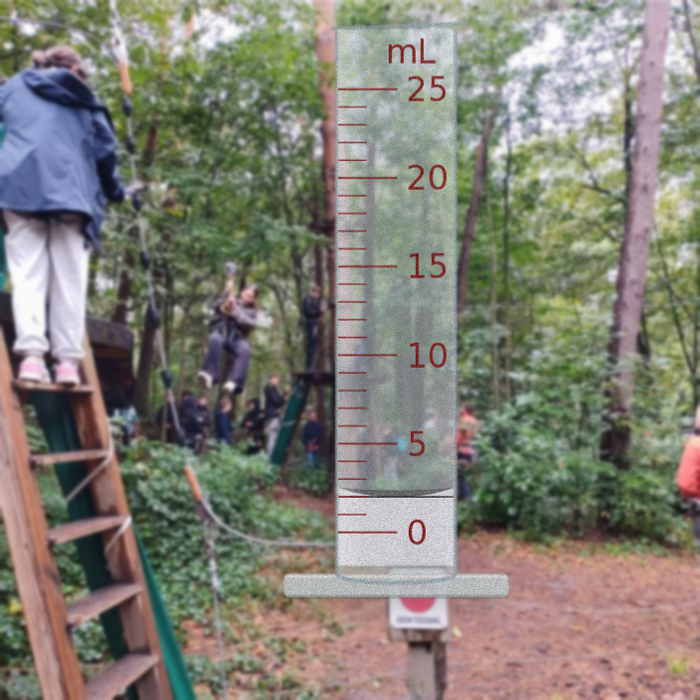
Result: 2 mL
